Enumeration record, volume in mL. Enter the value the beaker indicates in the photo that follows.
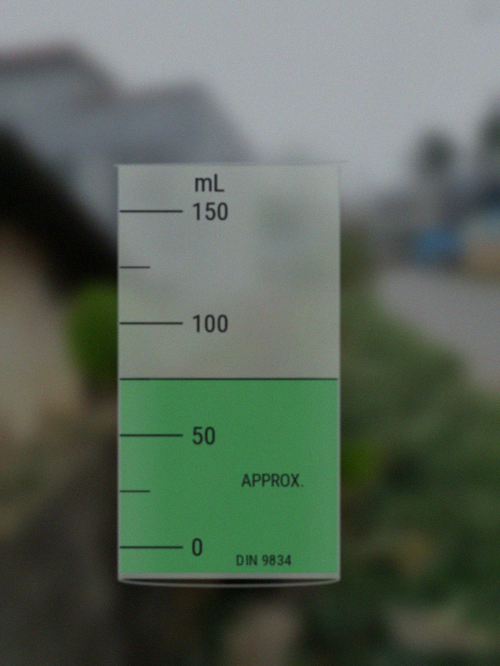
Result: 75 mL
